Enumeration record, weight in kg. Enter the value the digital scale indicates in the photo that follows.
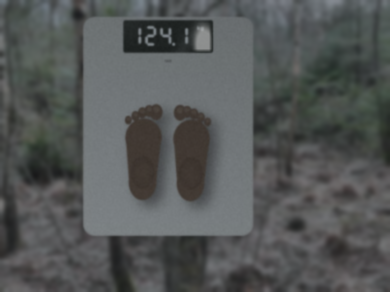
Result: 124.1 kg
